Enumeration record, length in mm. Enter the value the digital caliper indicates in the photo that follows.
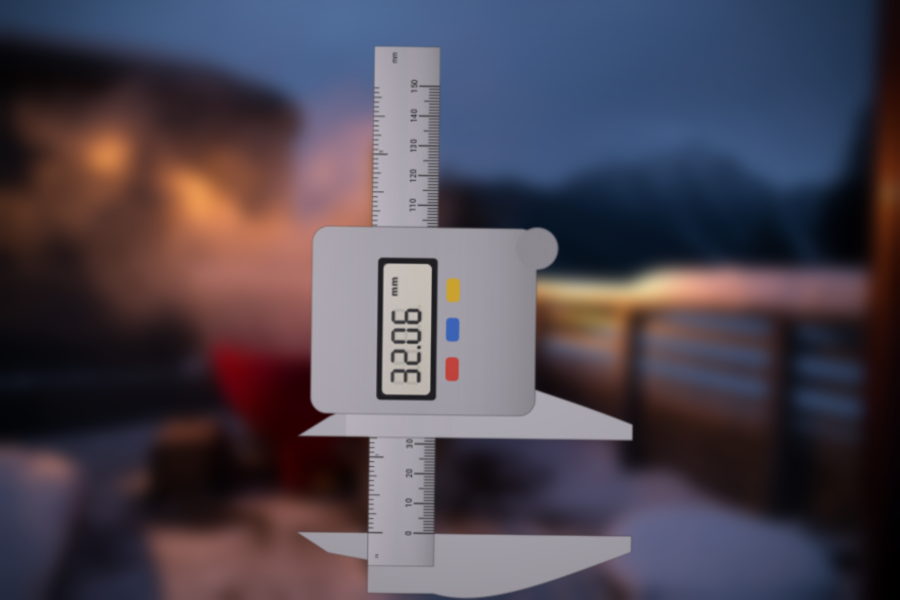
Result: 32.06 mm
